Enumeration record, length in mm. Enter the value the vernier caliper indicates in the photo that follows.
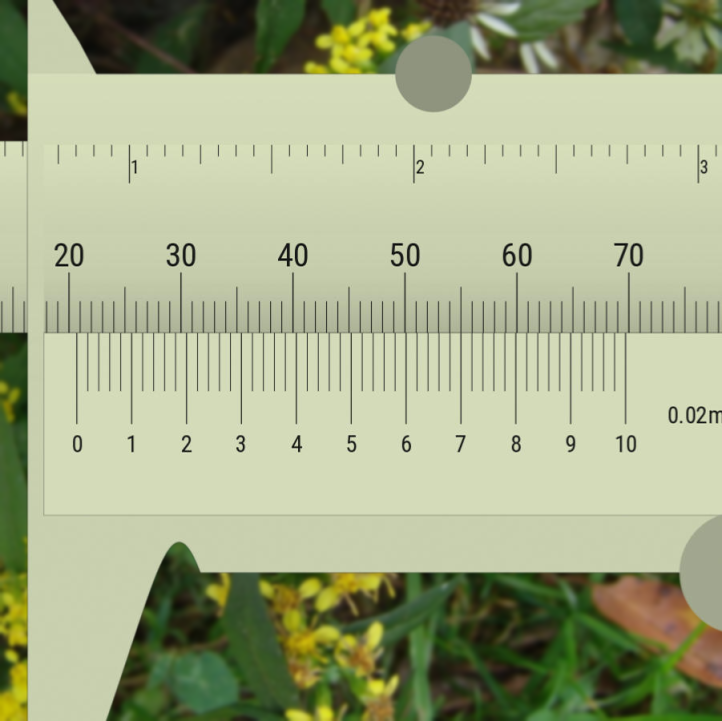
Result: 20.7 mm
